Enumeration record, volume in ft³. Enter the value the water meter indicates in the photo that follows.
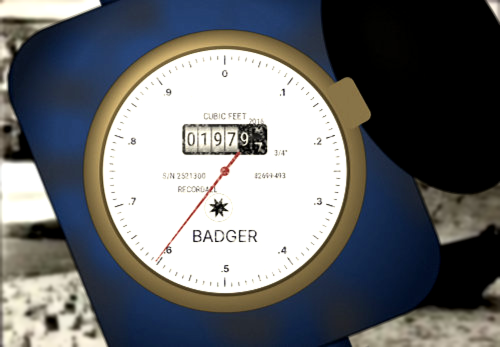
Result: 19796.60 ft³
